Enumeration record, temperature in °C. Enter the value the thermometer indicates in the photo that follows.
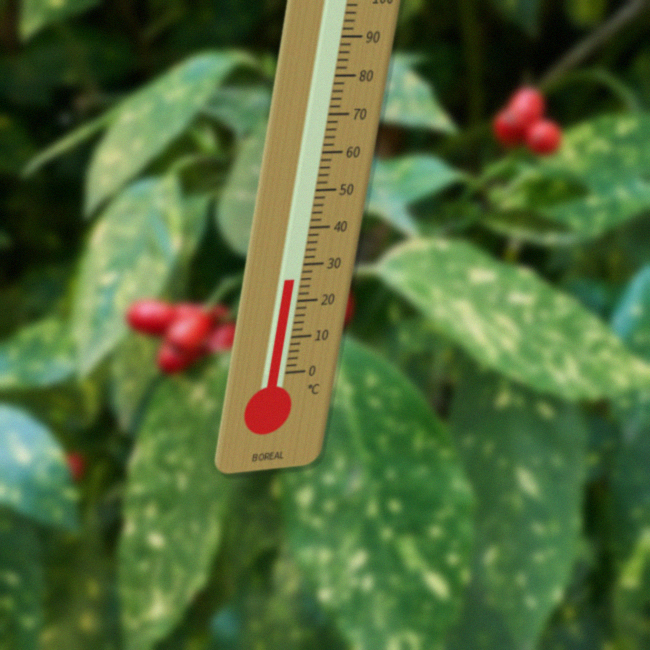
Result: 26 °C
